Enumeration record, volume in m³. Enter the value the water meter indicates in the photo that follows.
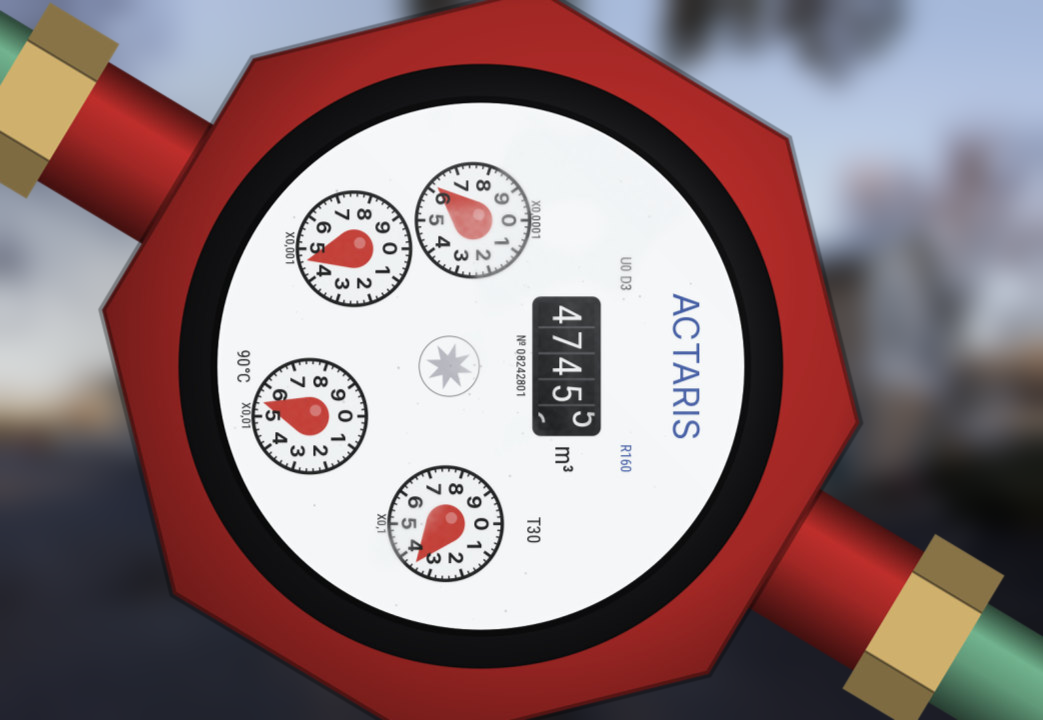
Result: 47455.3546 m³
